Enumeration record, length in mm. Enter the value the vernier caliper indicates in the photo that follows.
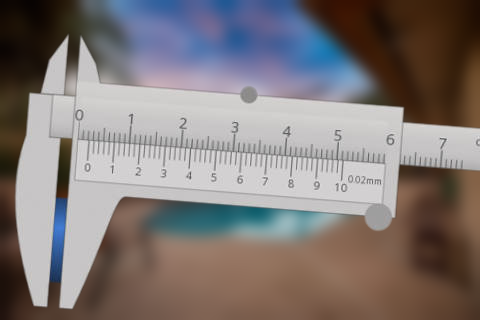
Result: 2.2 mm
